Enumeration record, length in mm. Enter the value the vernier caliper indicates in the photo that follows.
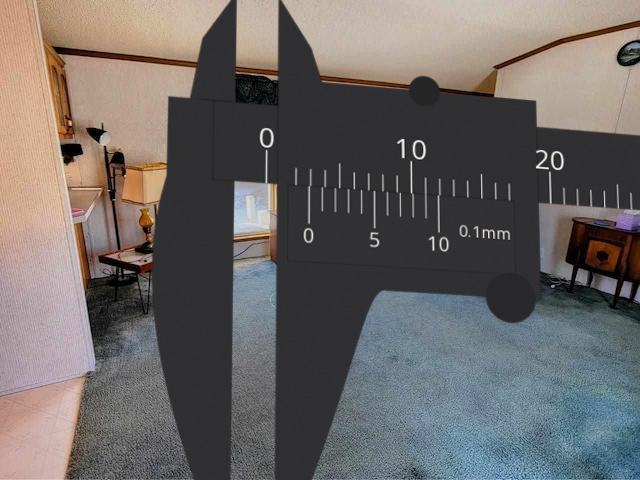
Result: 2.9 mm
